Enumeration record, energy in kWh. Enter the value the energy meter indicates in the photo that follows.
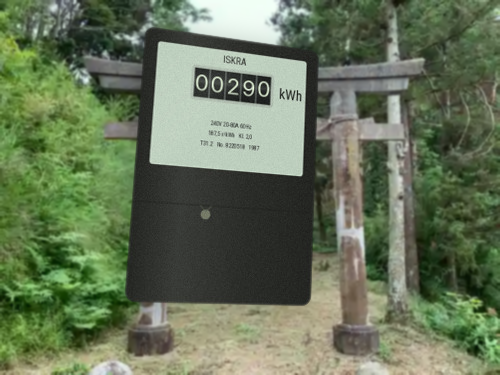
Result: 290 kWh
